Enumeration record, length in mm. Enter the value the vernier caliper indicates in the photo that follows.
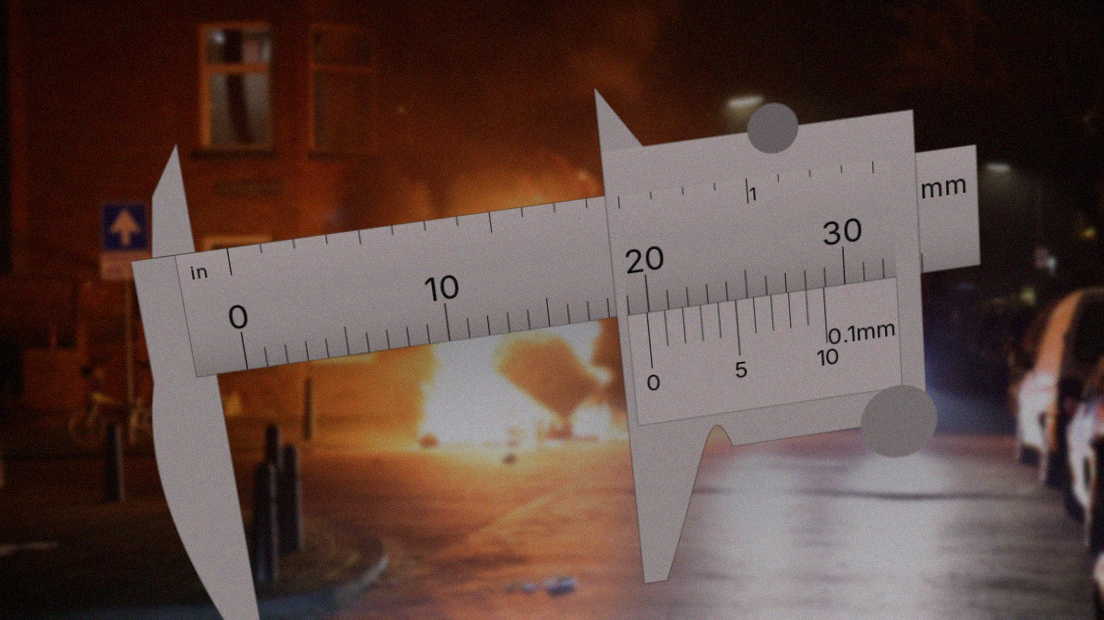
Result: 19.9 mm
